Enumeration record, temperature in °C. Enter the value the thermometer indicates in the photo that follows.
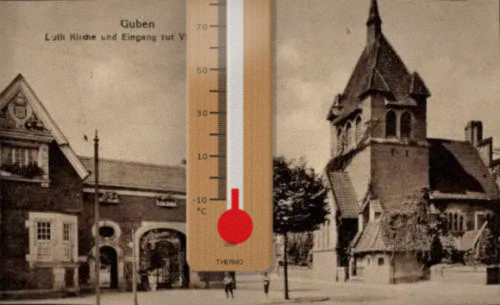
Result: -5 °C
